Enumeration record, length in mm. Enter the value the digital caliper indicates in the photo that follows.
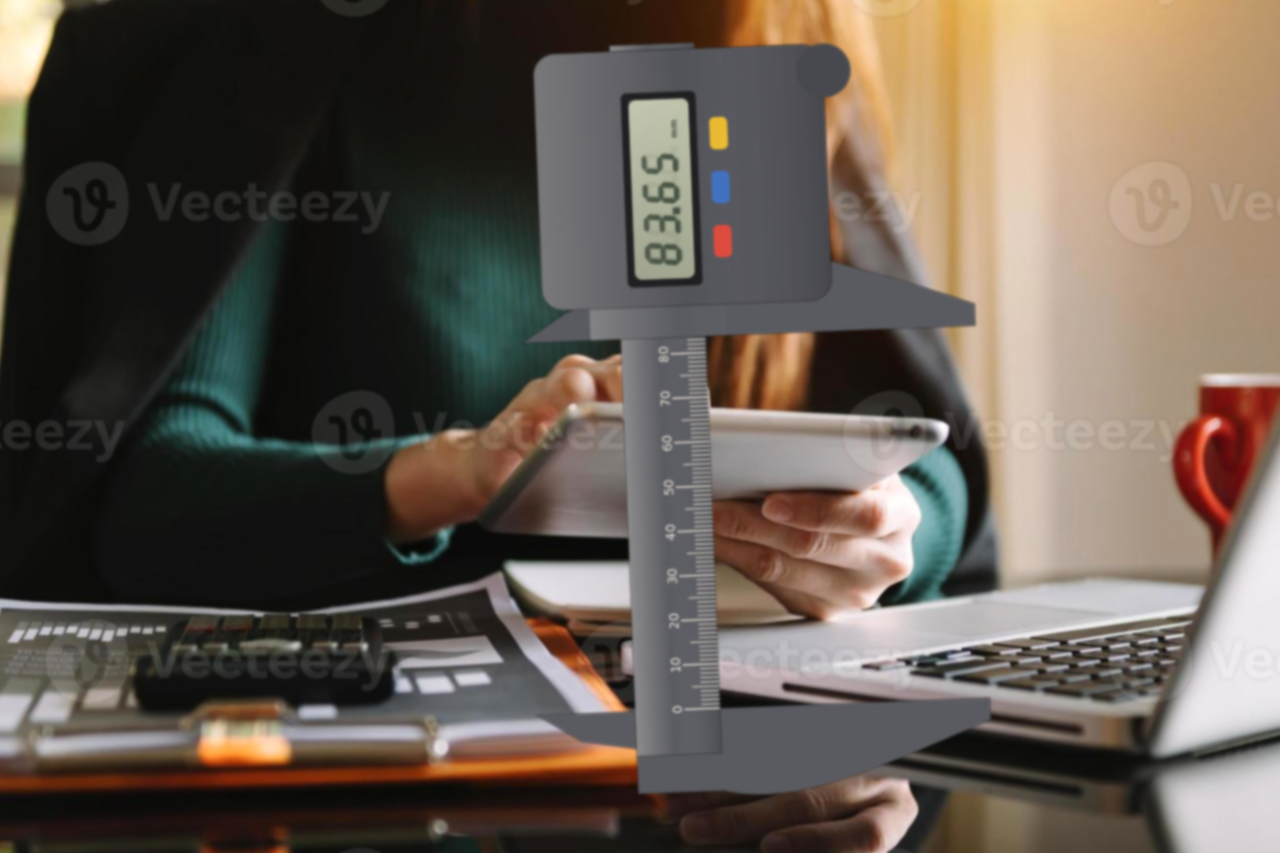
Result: 83.65 mm
